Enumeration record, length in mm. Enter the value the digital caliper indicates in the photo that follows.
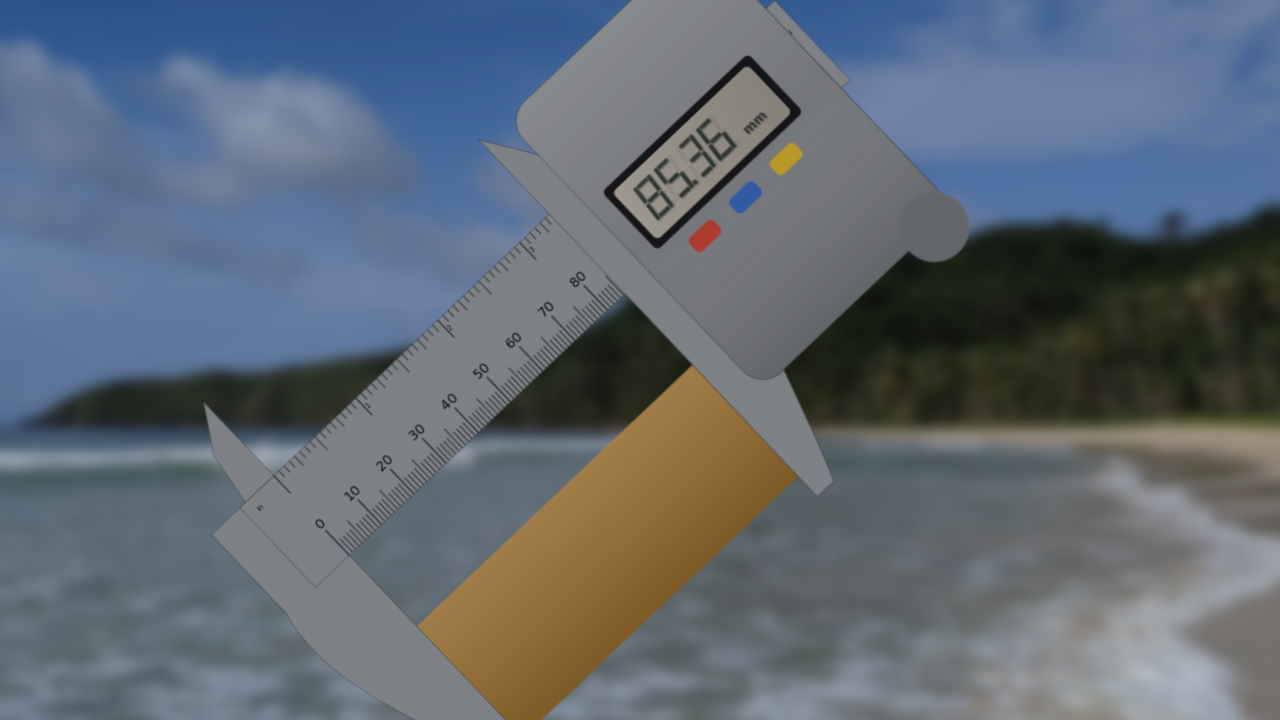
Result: 85.36 mm
